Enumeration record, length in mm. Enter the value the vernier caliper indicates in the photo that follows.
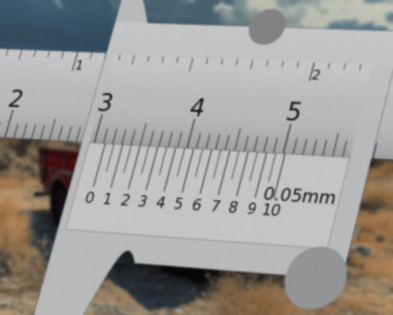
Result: 31.2 mm
